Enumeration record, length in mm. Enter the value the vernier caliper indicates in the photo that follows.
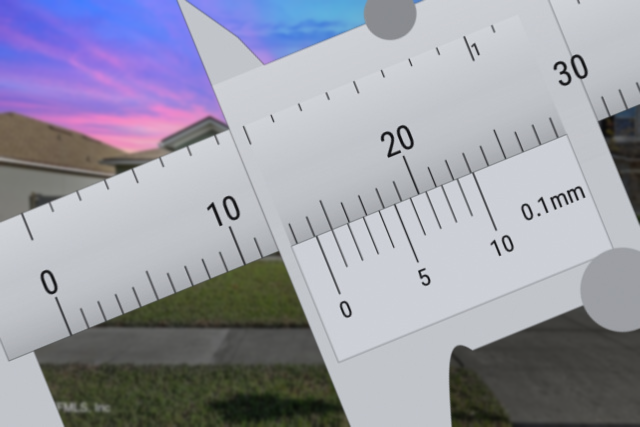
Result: 14.1 mm
